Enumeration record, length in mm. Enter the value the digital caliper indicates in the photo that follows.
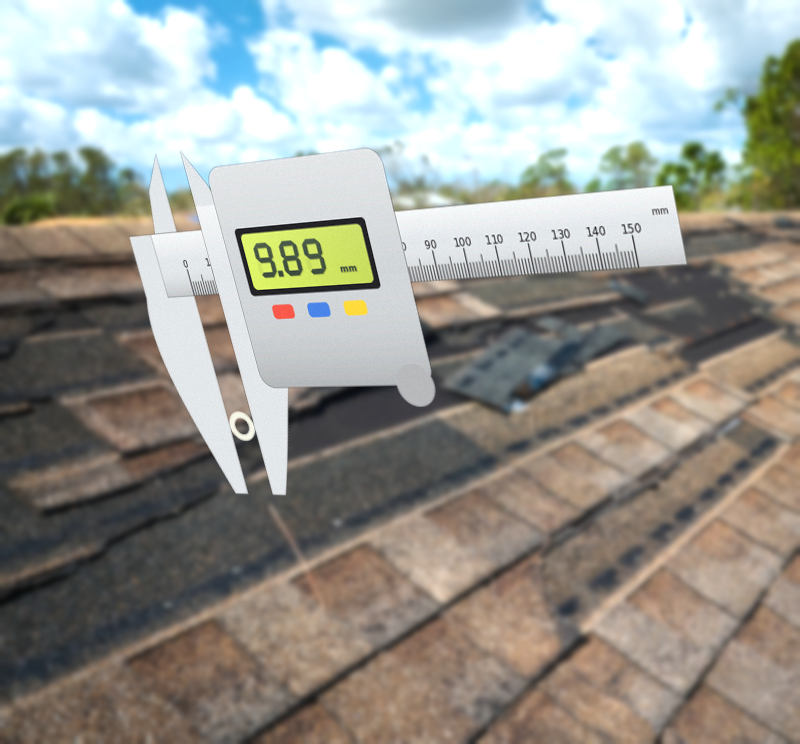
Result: 9.89 mm
